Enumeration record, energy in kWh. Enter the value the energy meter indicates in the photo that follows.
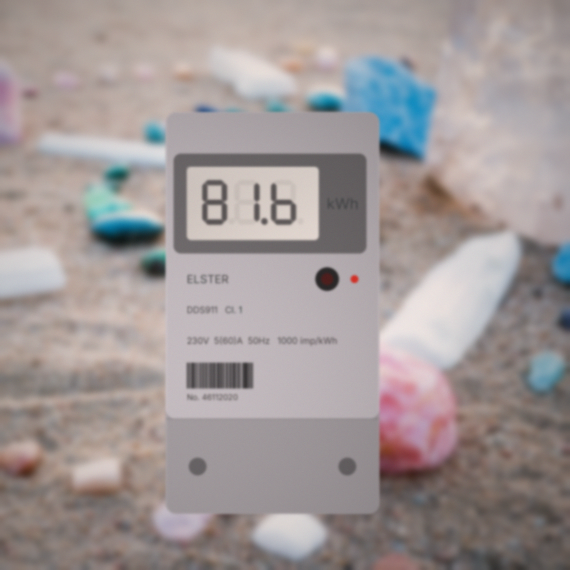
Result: 81.6 kWh
